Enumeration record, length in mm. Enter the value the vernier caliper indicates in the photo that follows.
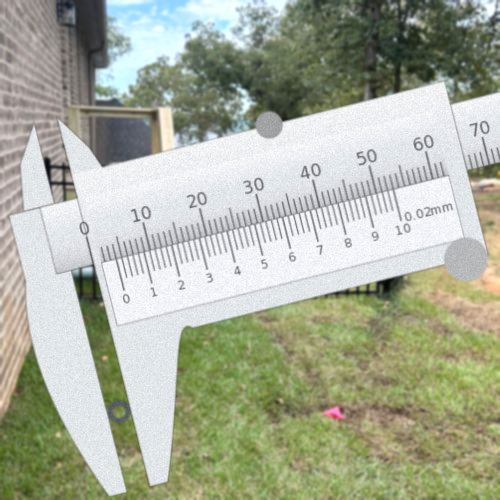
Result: 4.0 mm
